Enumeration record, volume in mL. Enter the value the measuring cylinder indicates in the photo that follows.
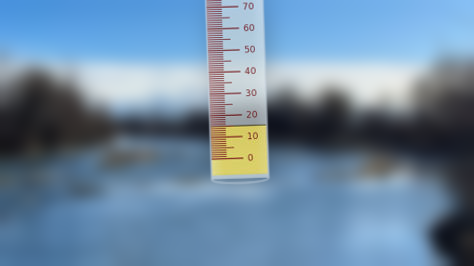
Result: 15 mL
